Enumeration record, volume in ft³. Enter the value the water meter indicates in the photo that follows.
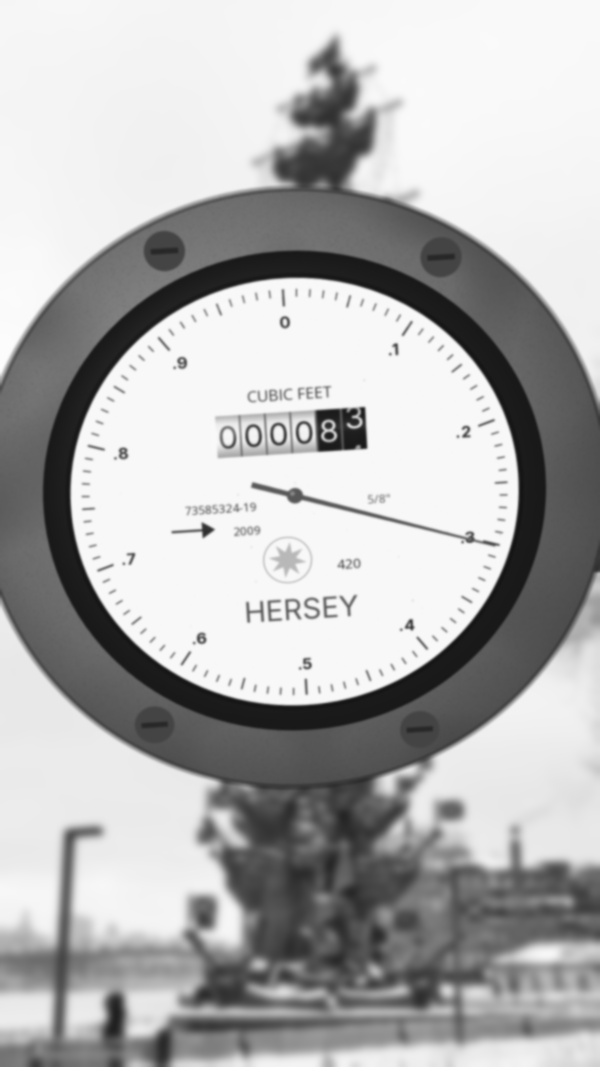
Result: 83.30 ft³
